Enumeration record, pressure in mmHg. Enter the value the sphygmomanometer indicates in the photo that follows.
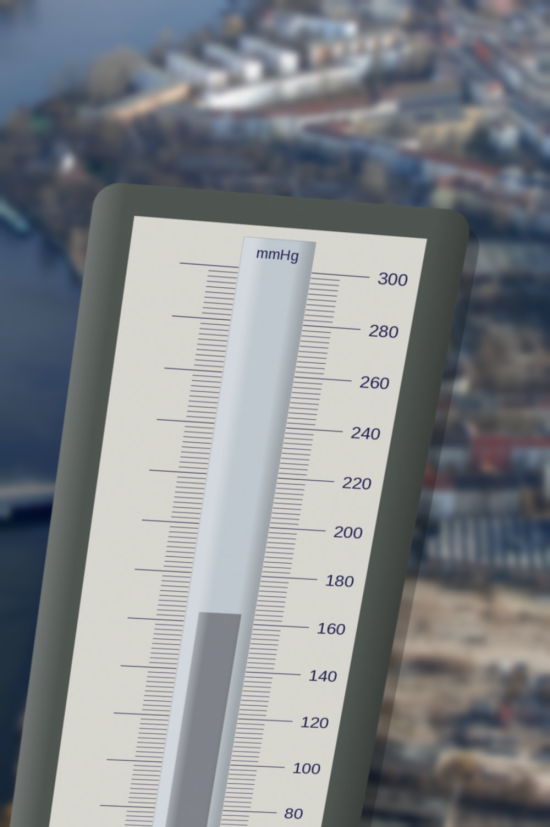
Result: 164 mmHg
